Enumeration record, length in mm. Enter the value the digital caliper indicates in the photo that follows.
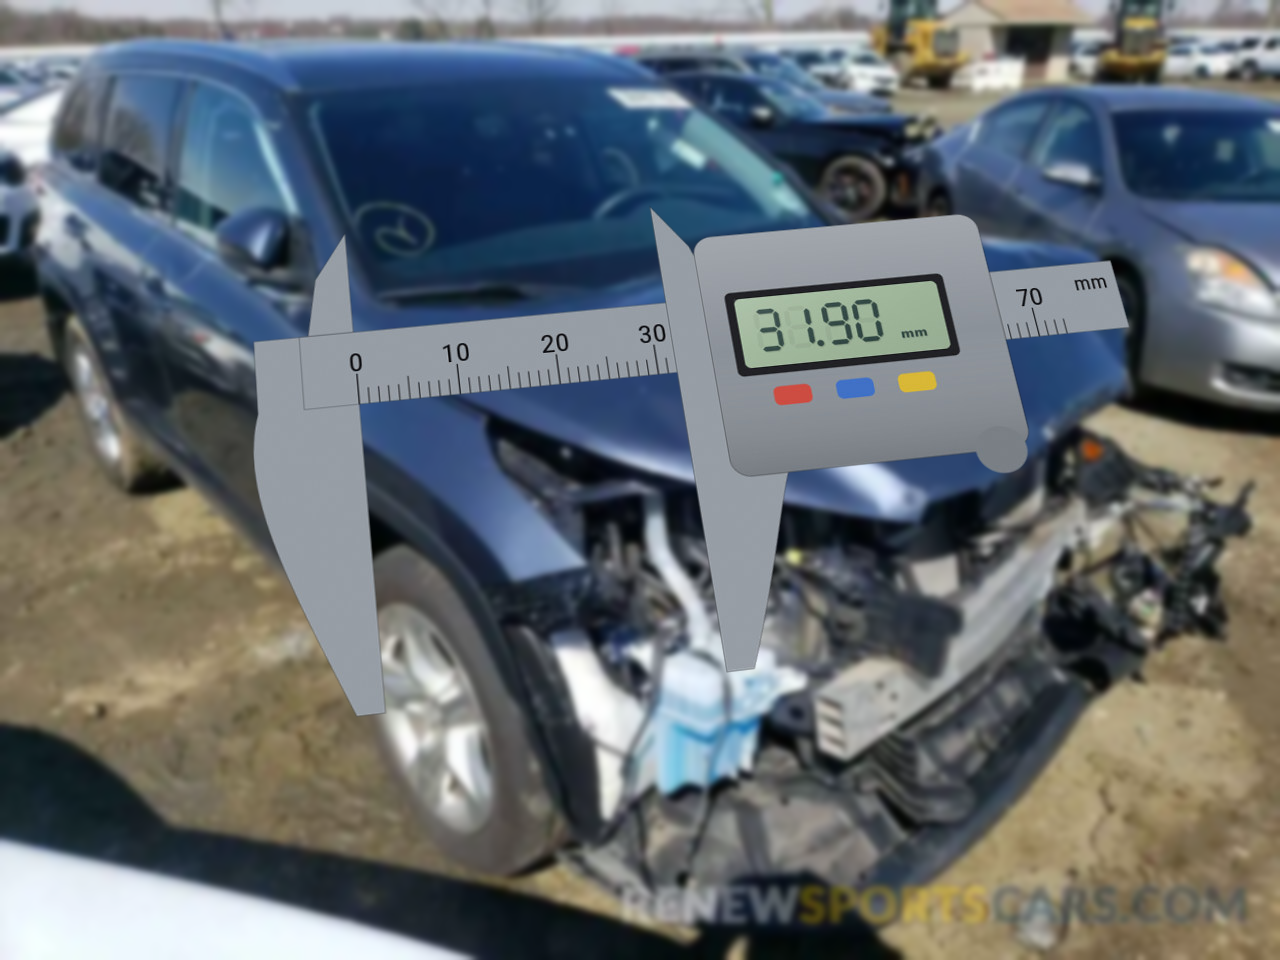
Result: 31.90 mm
